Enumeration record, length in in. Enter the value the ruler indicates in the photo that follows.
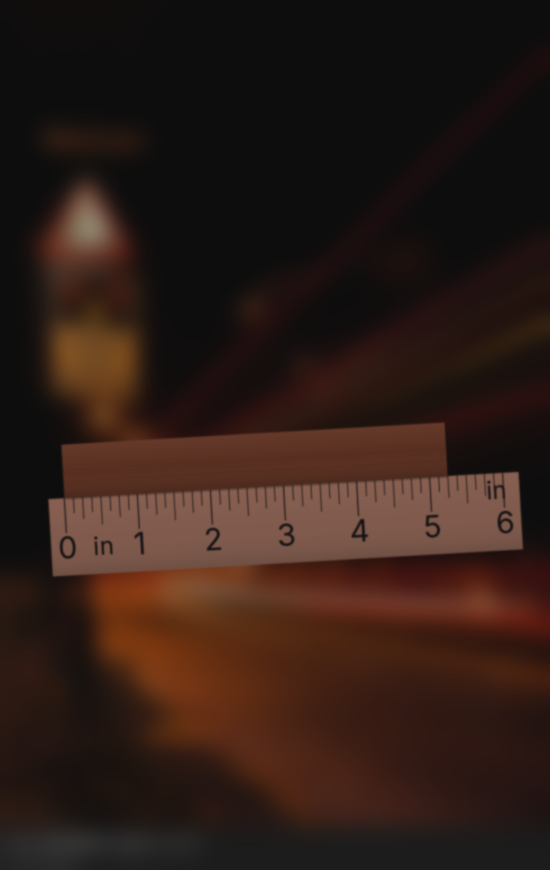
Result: 5.25 in
